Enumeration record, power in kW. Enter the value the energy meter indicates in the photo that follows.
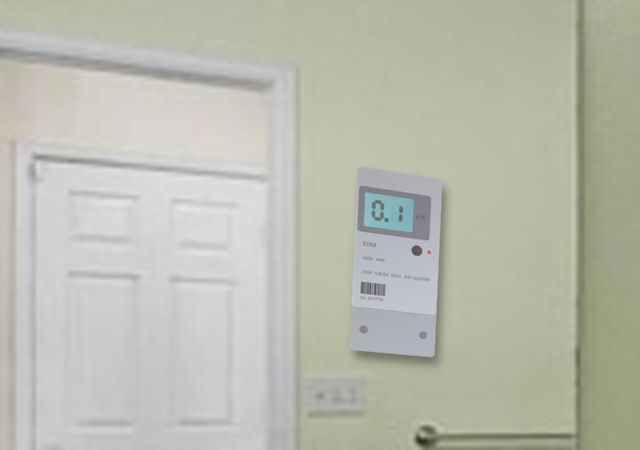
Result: 0.1 kW
